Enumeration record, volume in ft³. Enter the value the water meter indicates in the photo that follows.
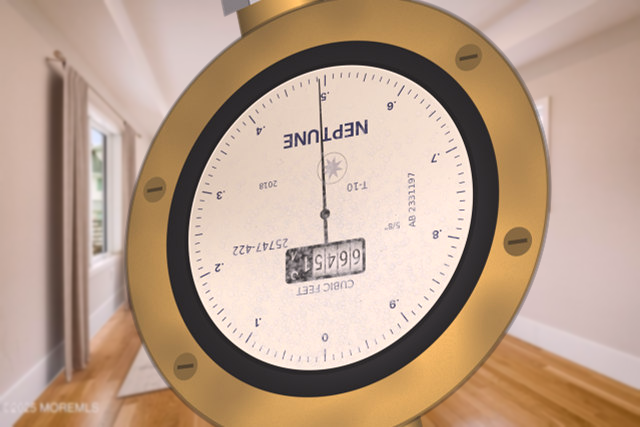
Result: 664513.49 ft³
